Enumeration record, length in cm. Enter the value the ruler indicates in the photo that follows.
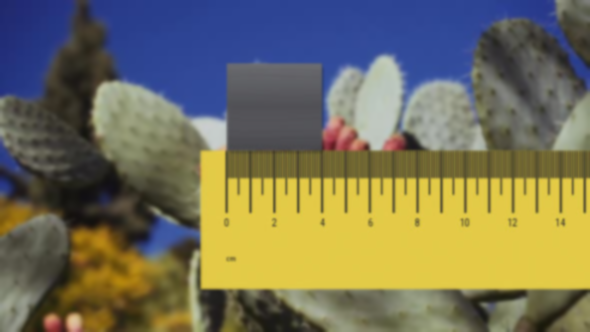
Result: 4 cm
